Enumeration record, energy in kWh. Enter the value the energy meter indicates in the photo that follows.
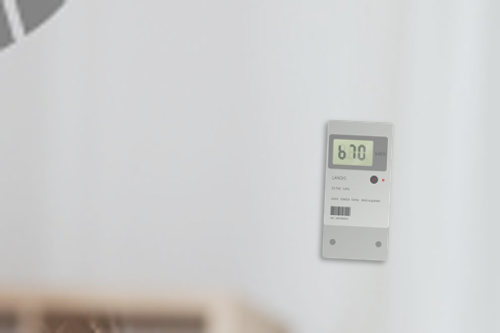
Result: 670 kWh
